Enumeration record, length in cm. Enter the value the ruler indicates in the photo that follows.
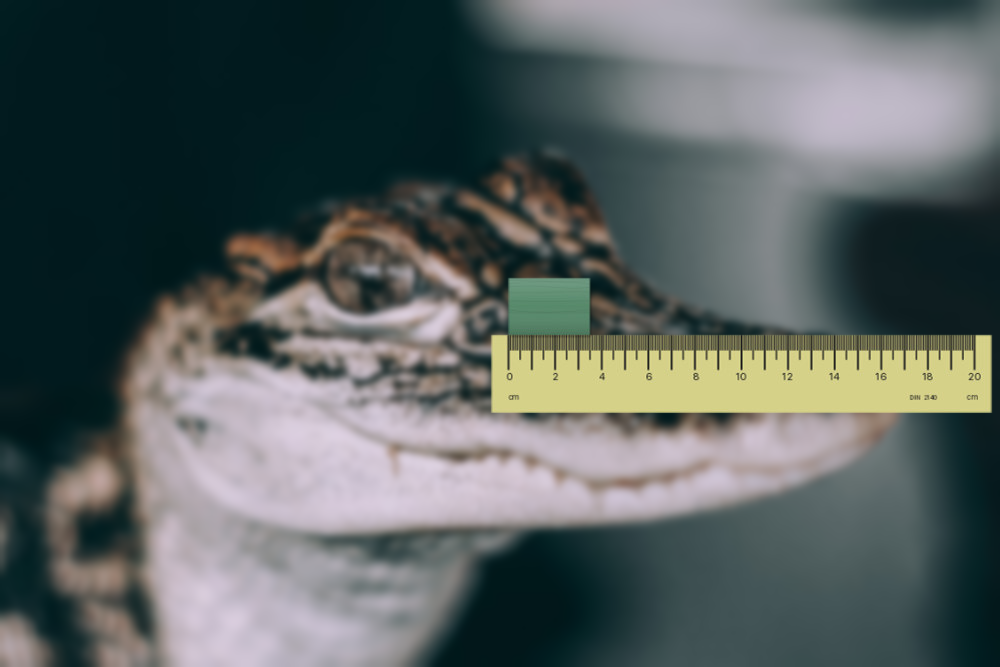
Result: 3.5 cm
